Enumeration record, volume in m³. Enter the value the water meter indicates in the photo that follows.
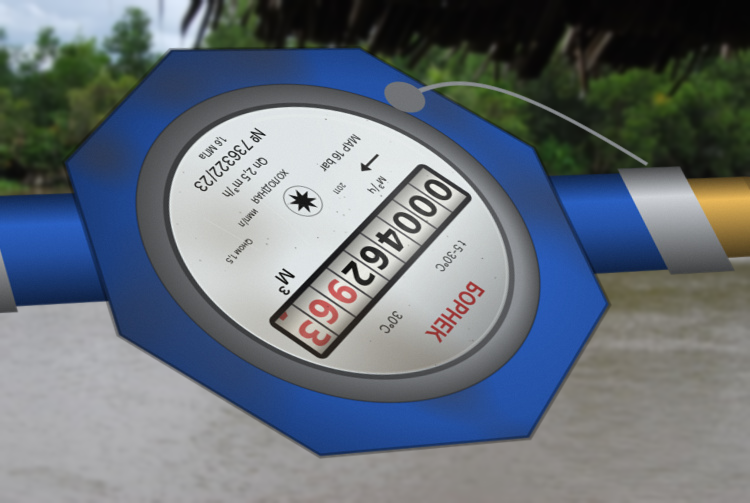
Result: 462.963 m³
